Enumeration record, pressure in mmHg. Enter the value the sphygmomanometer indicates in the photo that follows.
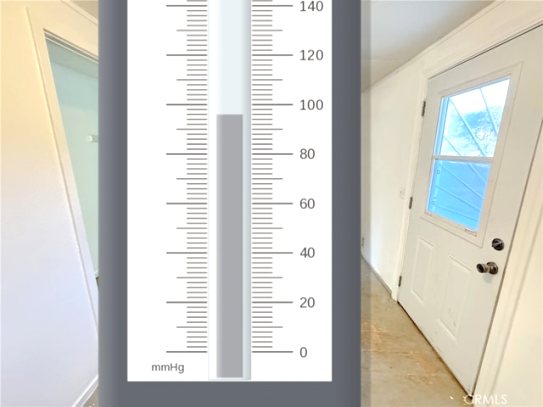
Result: 96 mmHg
